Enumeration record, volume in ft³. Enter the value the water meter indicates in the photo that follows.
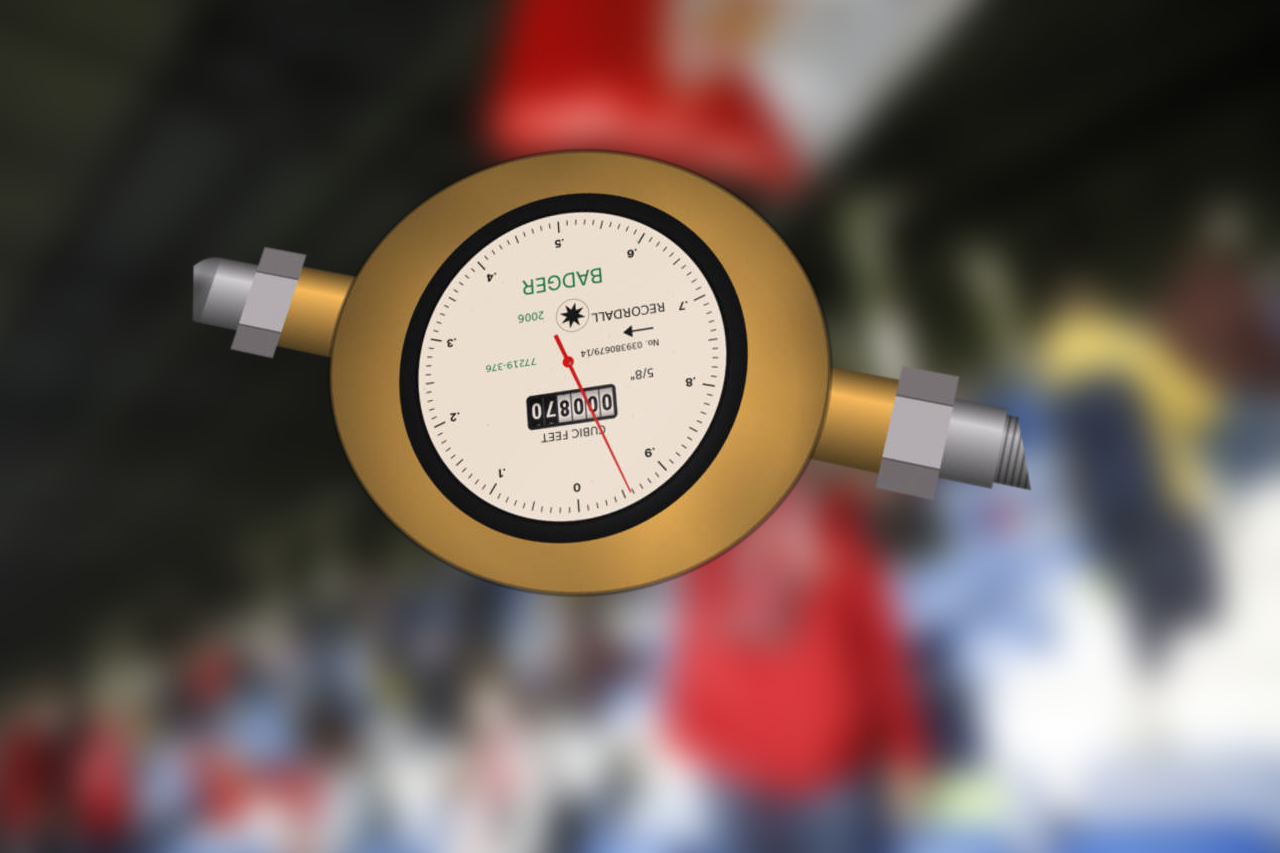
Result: 869.94 ft³
